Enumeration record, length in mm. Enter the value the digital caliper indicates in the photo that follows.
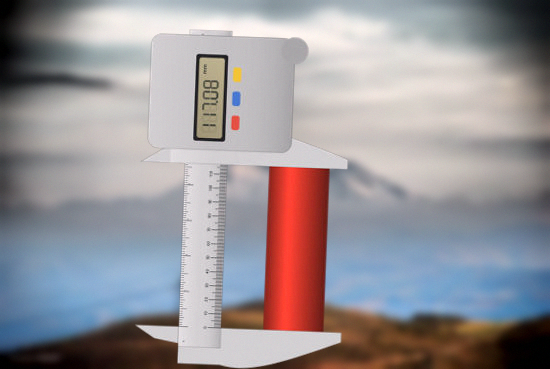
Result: 117.08 mm
